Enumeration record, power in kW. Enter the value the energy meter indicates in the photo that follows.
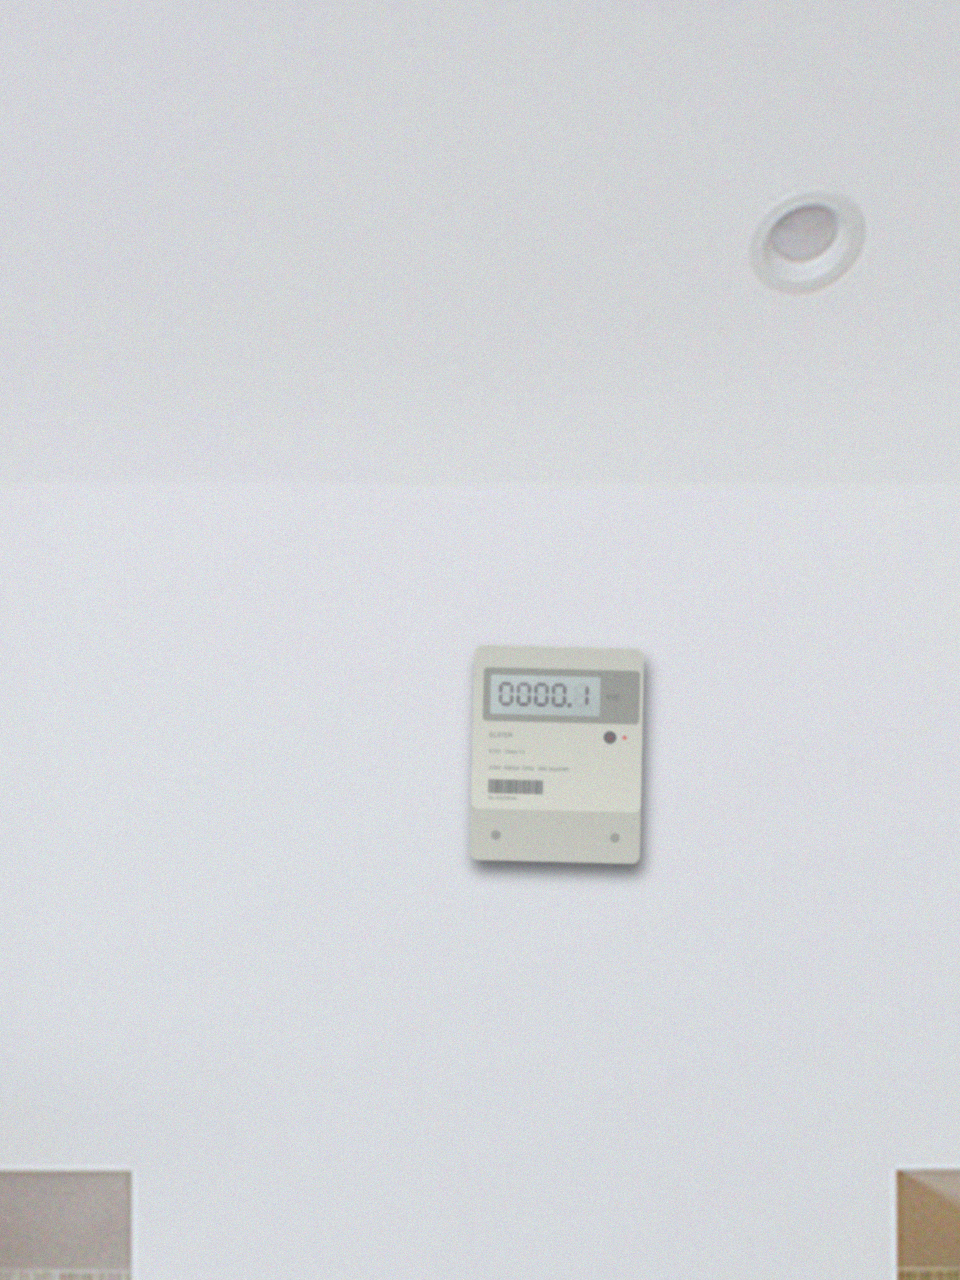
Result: 0.1 kW
